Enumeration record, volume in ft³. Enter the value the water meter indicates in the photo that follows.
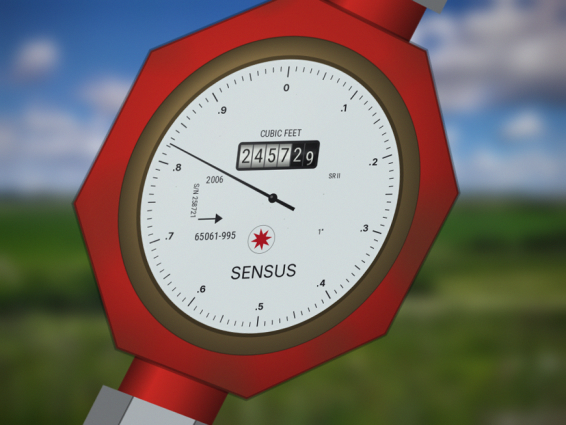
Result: 245728.82 ft³
